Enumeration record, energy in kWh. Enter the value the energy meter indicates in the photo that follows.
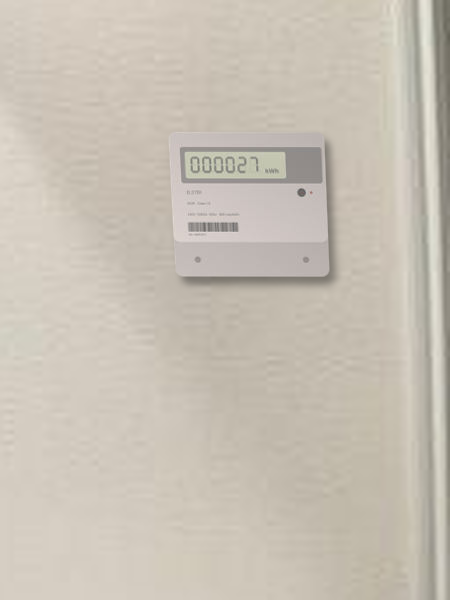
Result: 27 kWh
